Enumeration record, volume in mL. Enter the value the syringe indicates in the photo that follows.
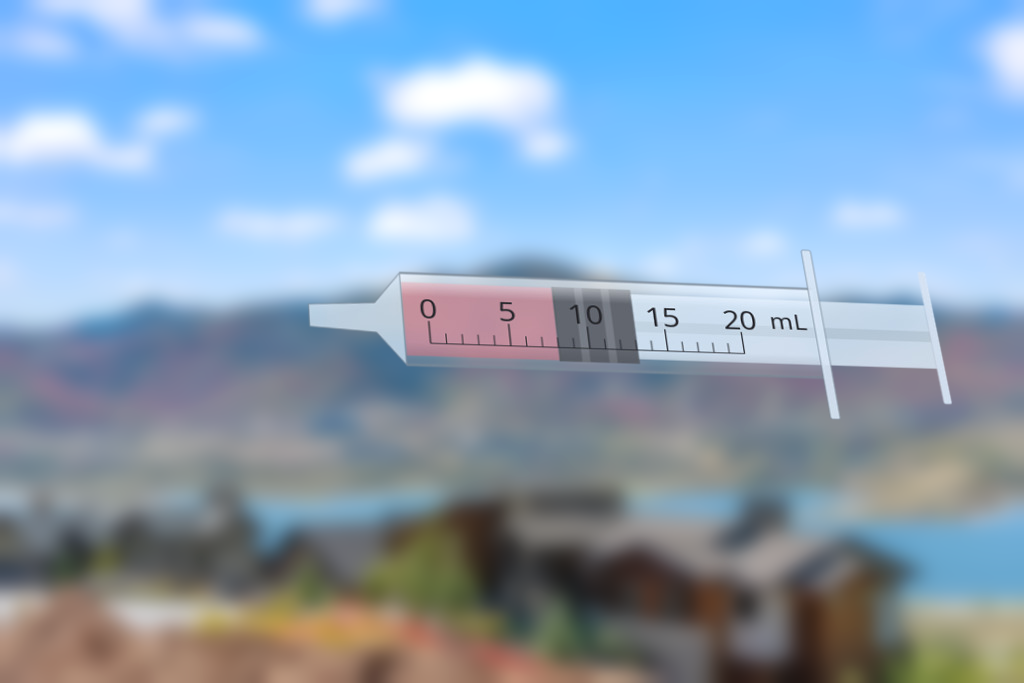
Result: 8 mL
